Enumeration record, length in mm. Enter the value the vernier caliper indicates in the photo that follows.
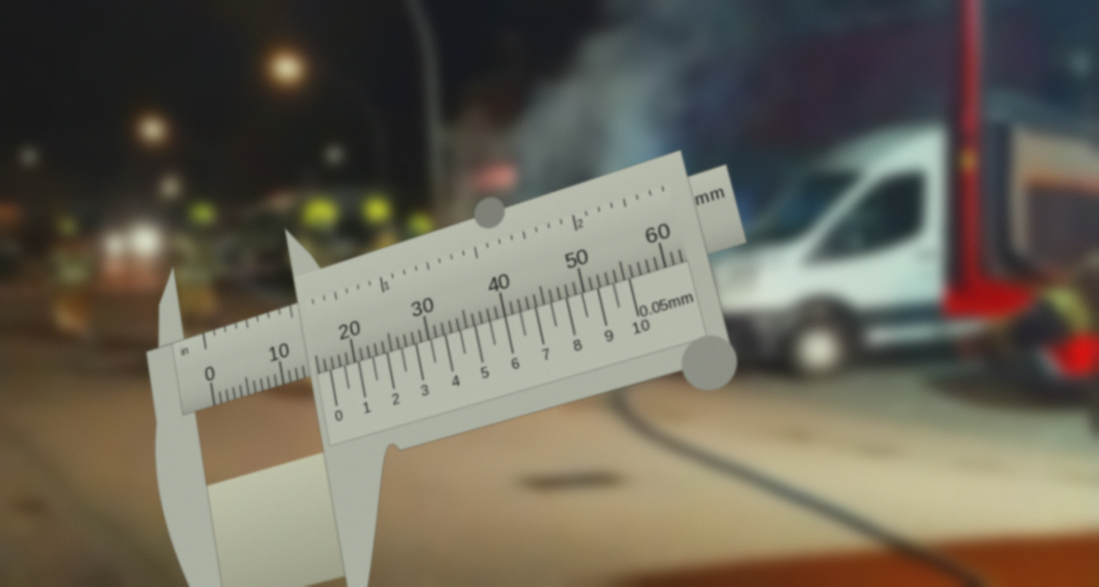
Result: 16.6 mm
